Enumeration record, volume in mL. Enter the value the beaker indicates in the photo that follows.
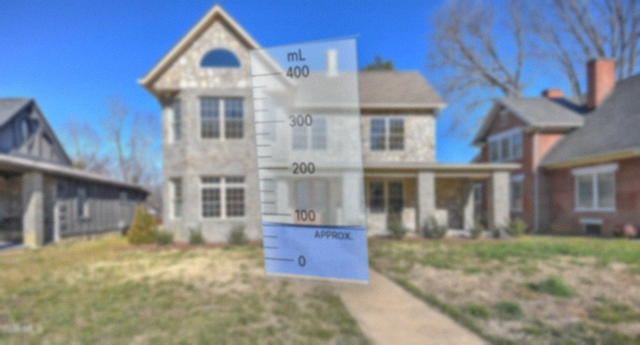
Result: 75 mL
